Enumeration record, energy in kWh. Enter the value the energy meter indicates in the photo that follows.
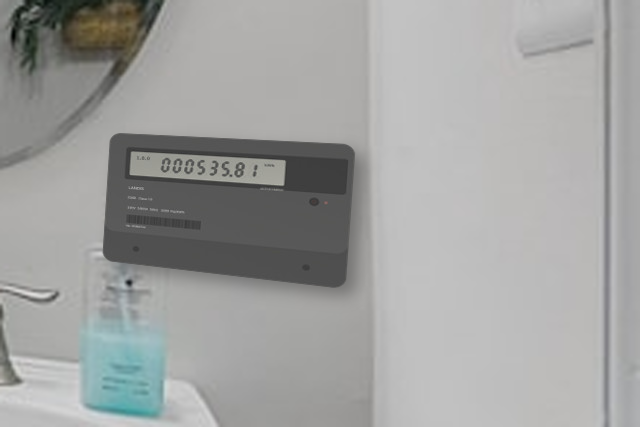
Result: 535.81 kWh
